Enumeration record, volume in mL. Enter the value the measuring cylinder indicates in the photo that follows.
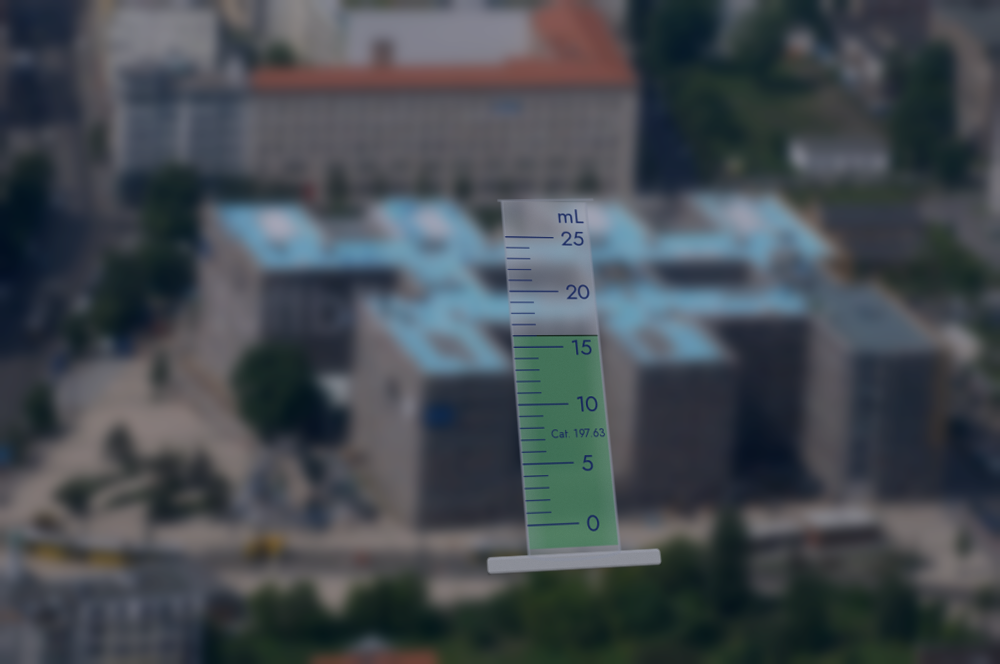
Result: 16 mL
